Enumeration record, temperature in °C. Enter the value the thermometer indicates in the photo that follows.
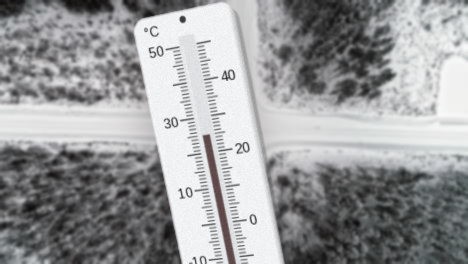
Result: 25 °C
